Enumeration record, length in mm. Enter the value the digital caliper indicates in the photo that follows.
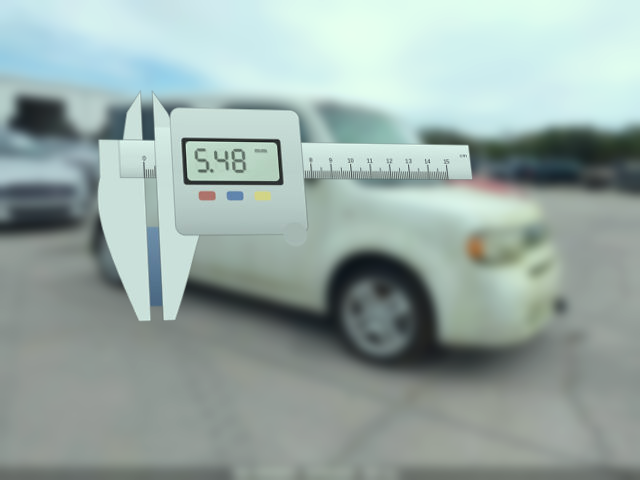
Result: 5.48 mm
